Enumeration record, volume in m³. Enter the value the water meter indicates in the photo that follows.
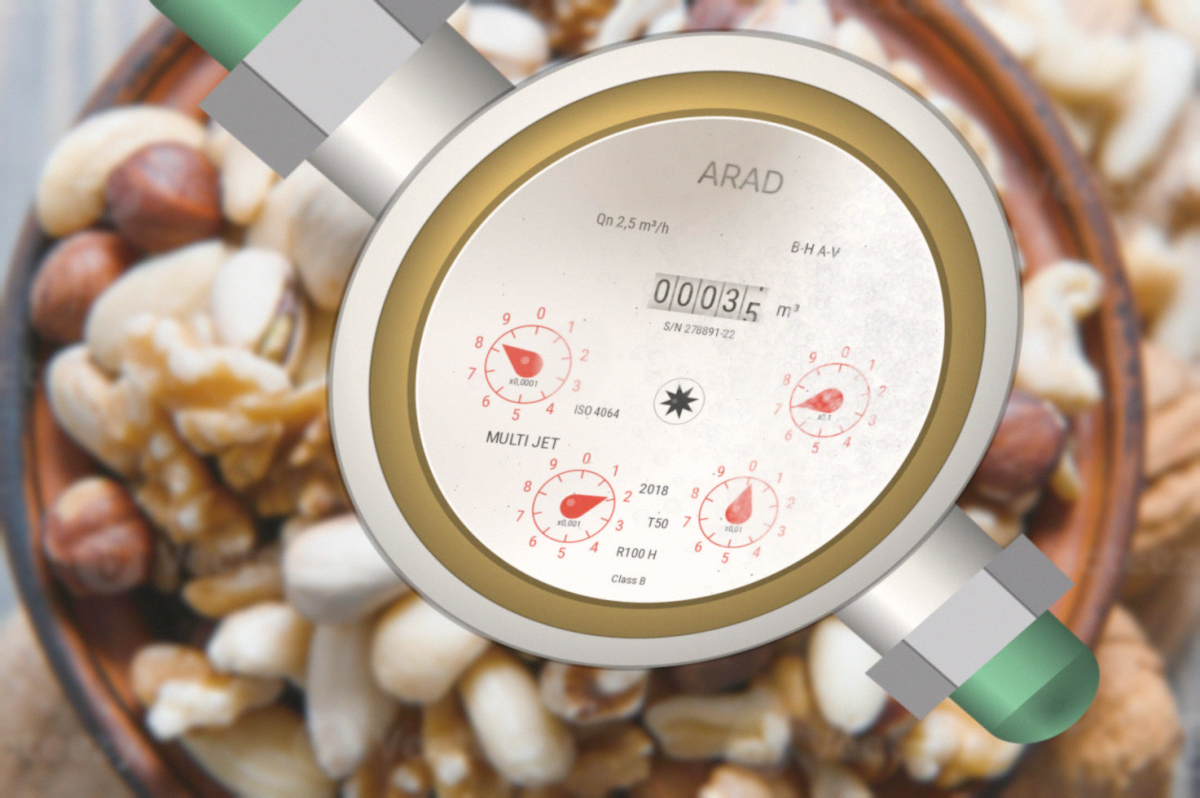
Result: 34.7018 m³
